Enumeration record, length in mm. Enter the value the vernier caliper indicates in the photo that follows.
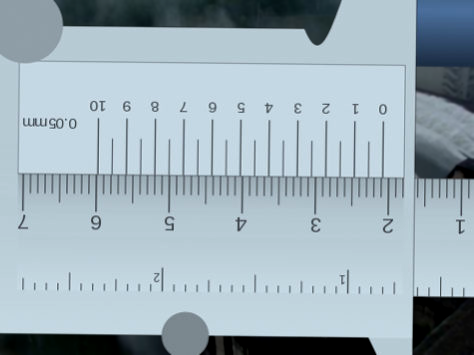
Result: 20.8 mm
